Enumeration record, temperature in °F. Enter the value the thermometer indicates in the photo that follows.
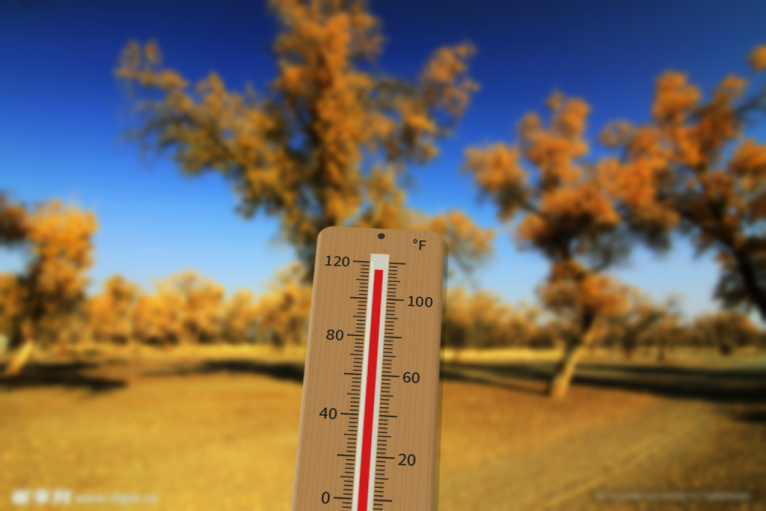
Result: 116 °F
